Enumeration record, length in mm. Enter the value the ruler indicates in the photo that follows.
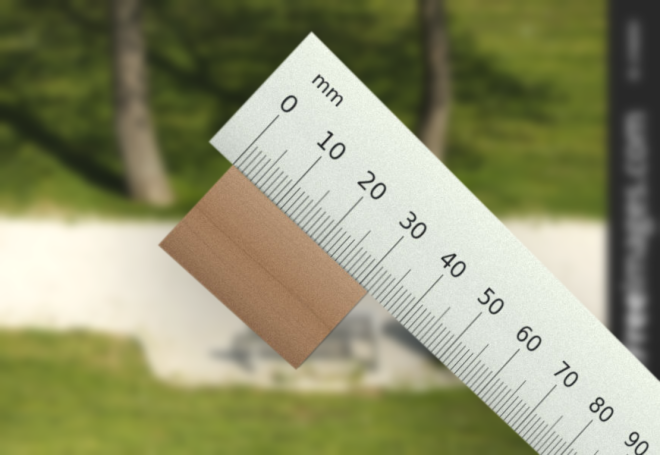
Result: 32 mm
